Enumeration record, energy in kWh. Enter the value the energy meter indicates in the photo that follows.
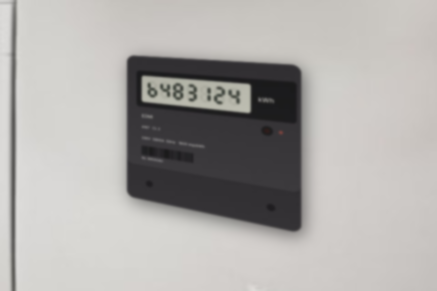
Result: 6483124 kWh
